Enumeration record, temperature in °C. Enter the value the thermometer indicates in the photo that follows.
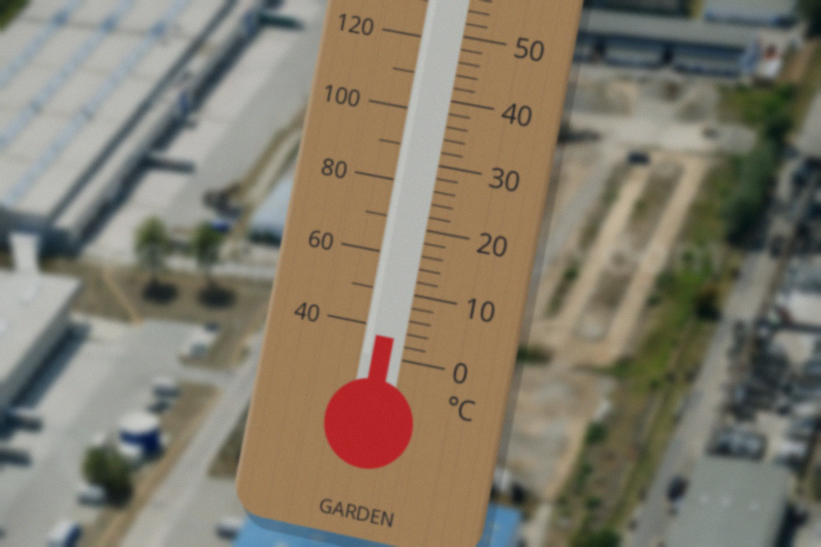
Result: 3 °C
